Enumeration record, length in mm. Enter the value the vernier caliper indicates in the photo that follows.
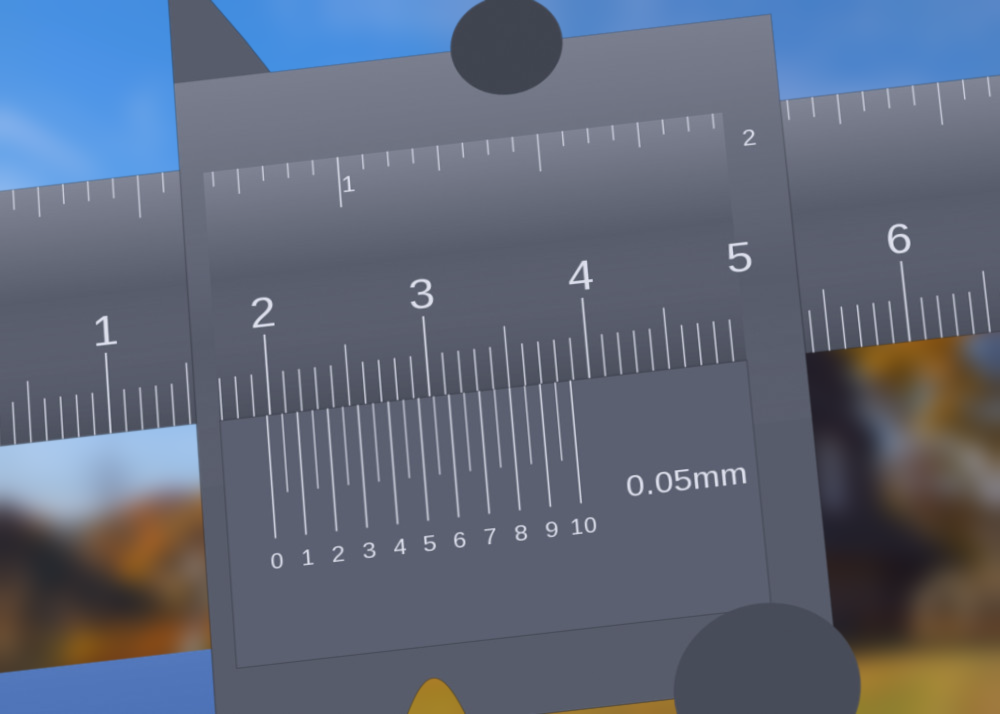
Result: 19.8 mm
